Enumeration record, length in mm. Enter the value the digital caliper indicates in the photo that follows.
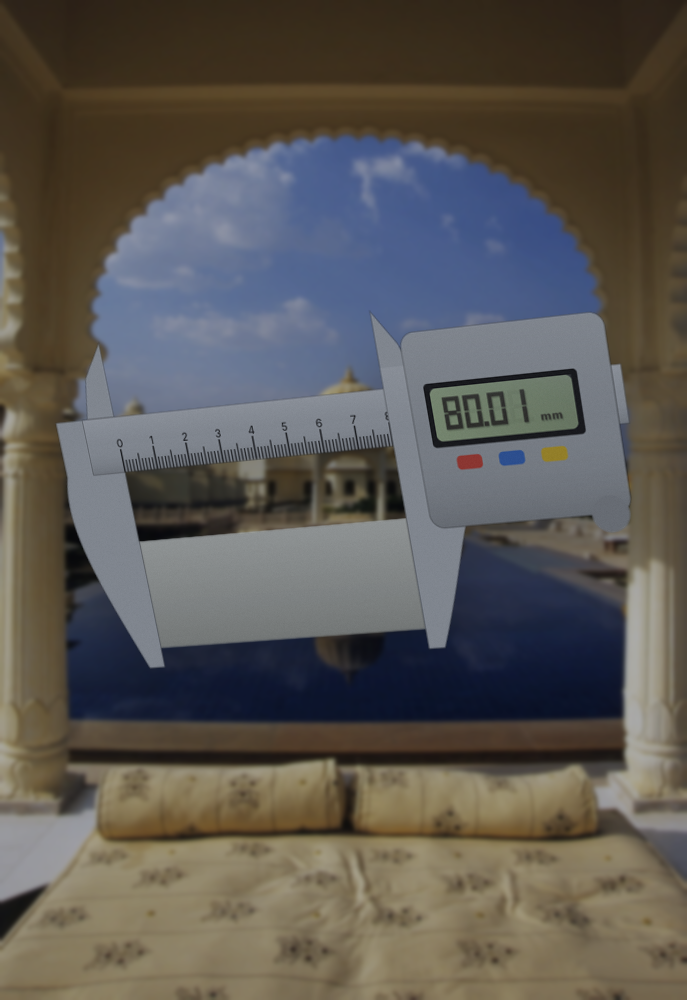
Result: 80.01 mm
